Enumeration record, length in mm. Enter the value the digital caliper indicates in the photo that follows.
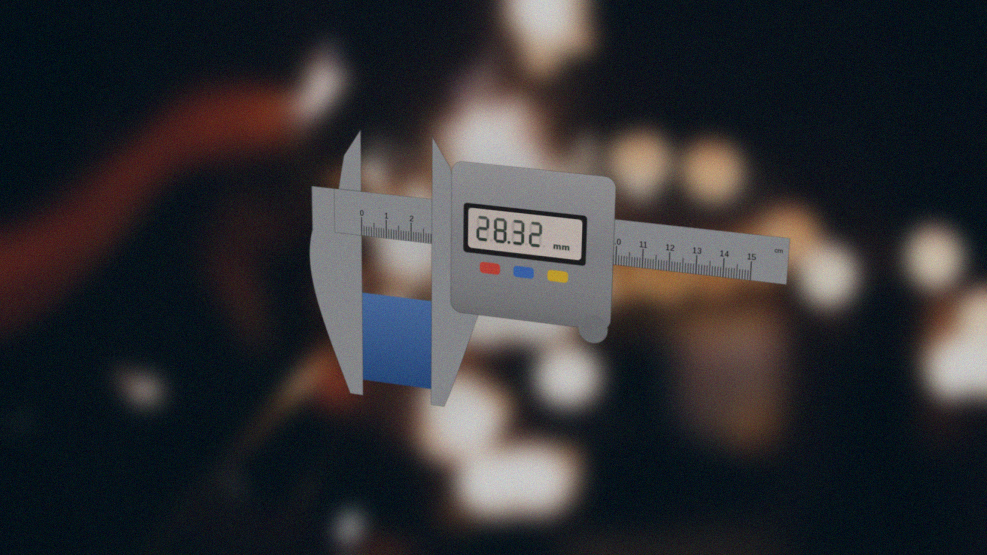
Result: 28.32 mm
